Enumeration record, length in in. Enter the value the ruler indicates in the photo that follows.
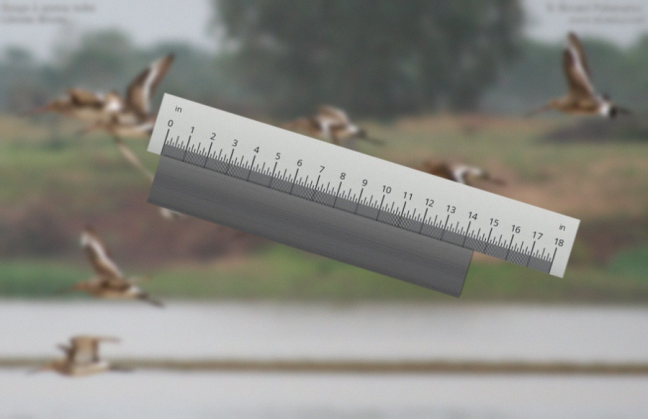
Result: 14.5 in
